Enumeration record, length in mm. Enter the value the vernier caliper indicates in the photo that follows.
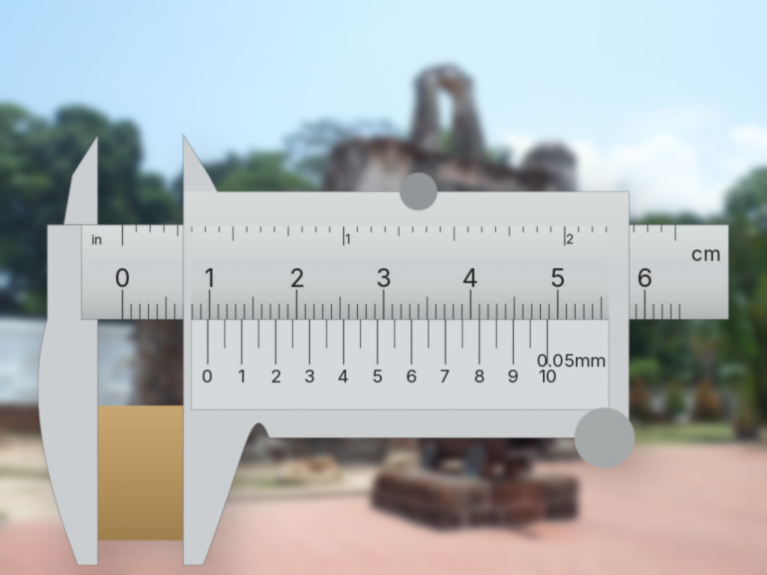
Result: 9.8 mm
